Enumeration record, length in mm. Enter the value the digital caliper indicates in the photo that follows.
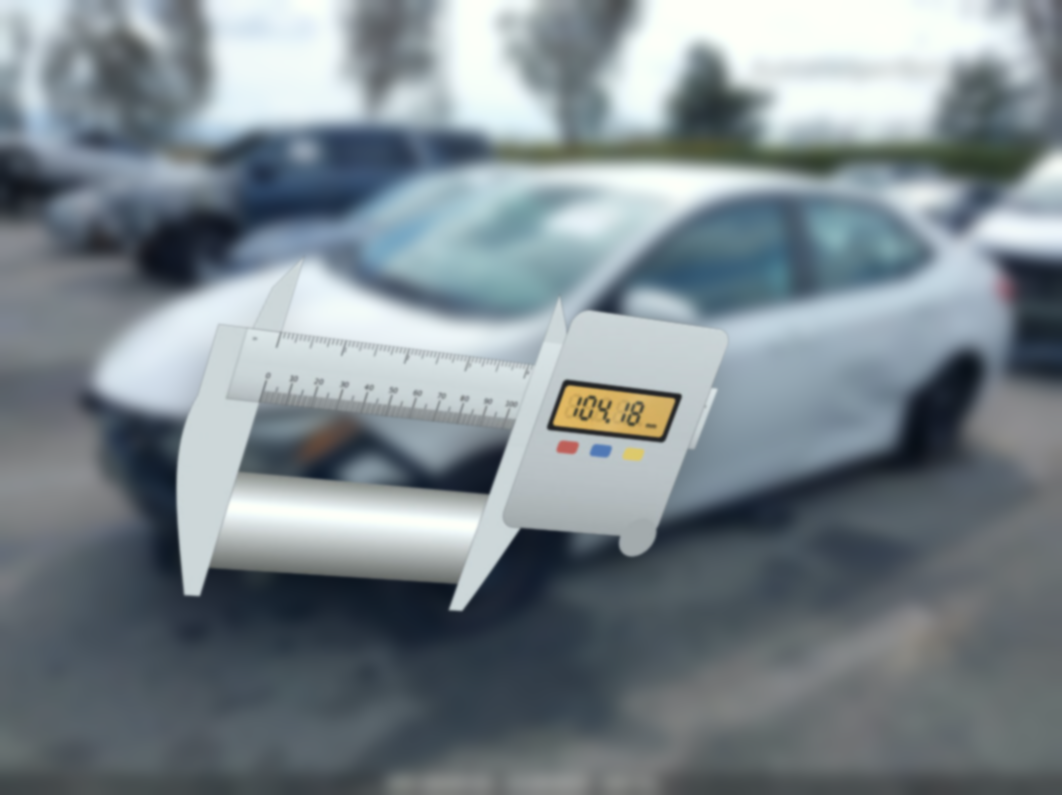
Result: 104.18 mm
